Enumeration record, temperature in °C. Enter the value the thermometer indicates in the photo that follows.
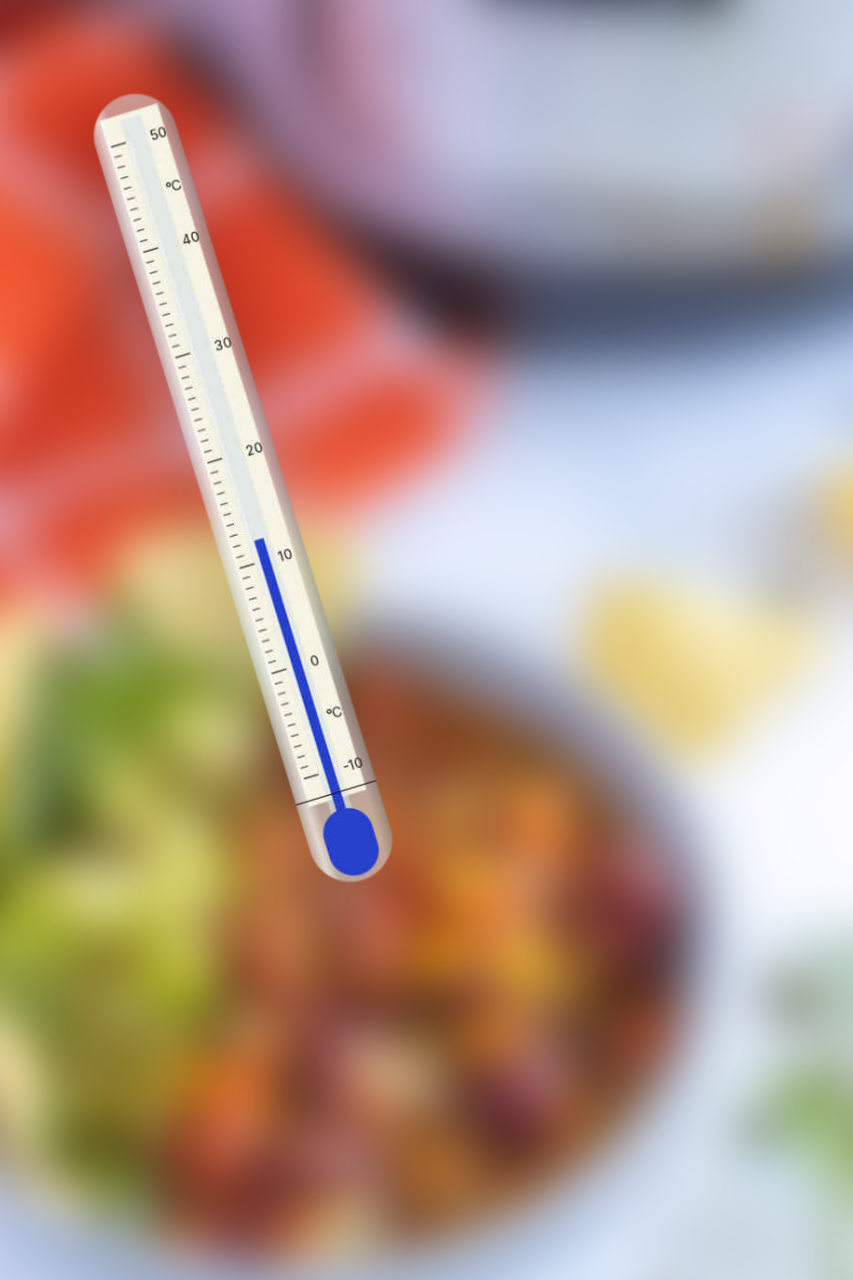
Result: 12 °C
